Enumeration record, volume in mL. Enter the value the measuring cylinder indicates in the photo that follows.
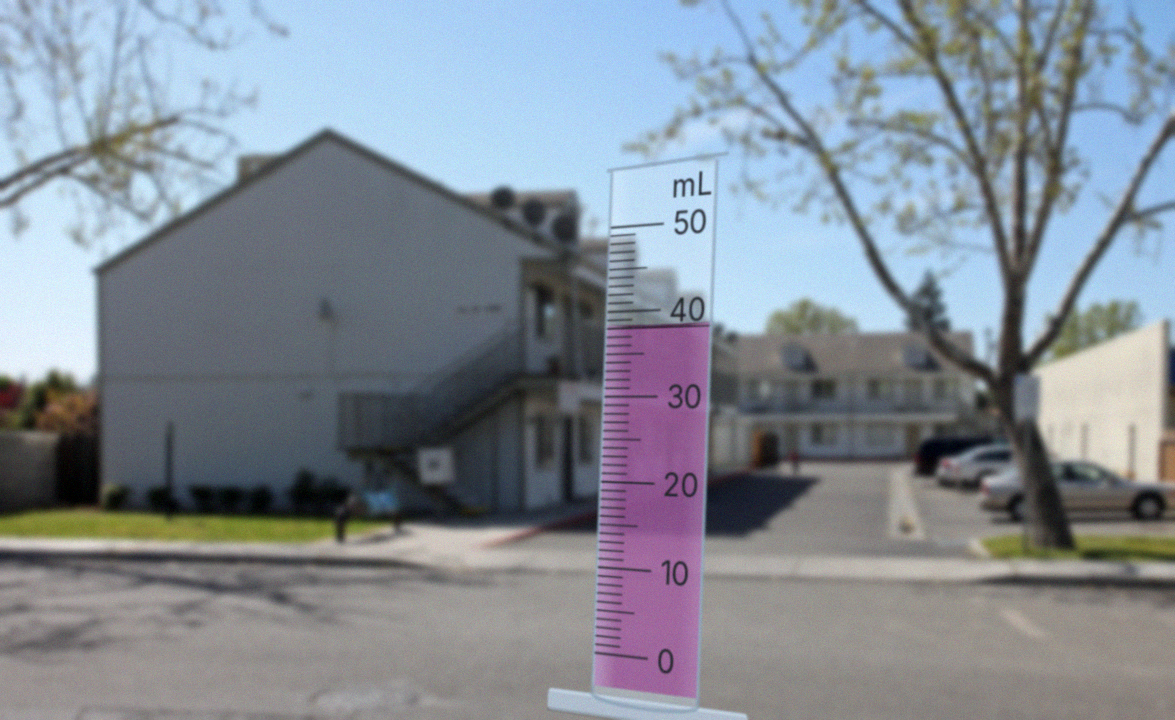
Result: 38 mL
